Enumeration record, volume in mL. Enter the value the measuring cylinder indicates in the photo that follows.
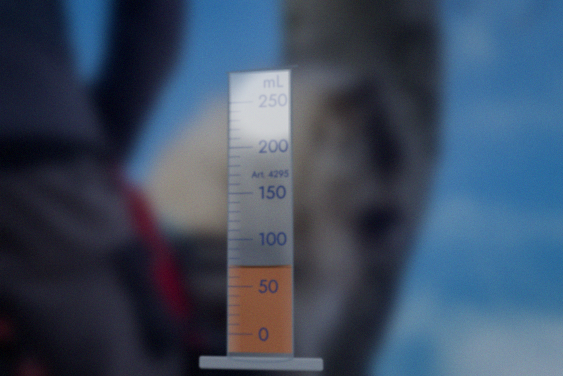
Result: 70 mL
